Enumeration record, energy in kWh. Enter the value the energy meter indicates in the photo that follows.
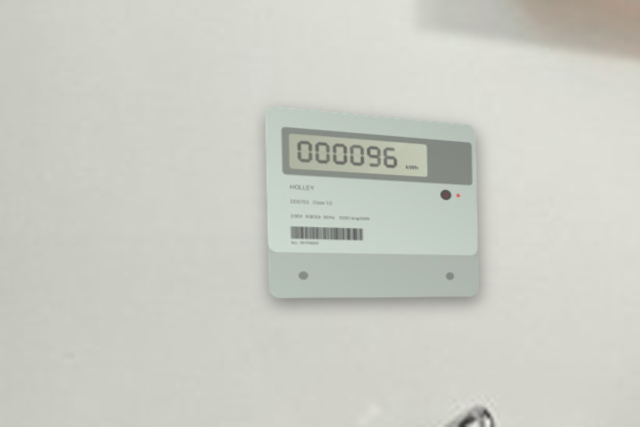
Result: 96 kWh
